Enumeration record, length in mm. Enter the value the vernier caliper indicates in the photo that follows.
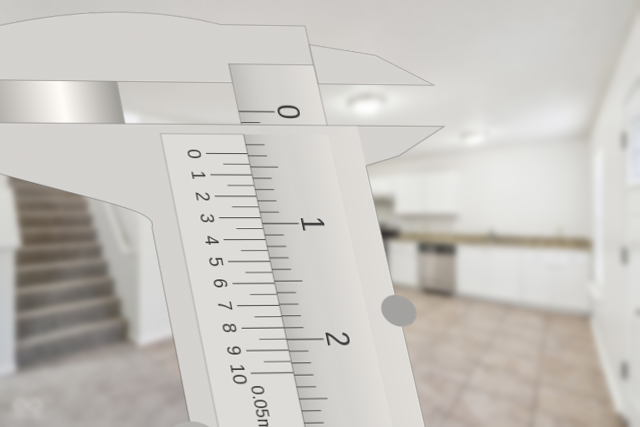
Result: 3.8 mm
